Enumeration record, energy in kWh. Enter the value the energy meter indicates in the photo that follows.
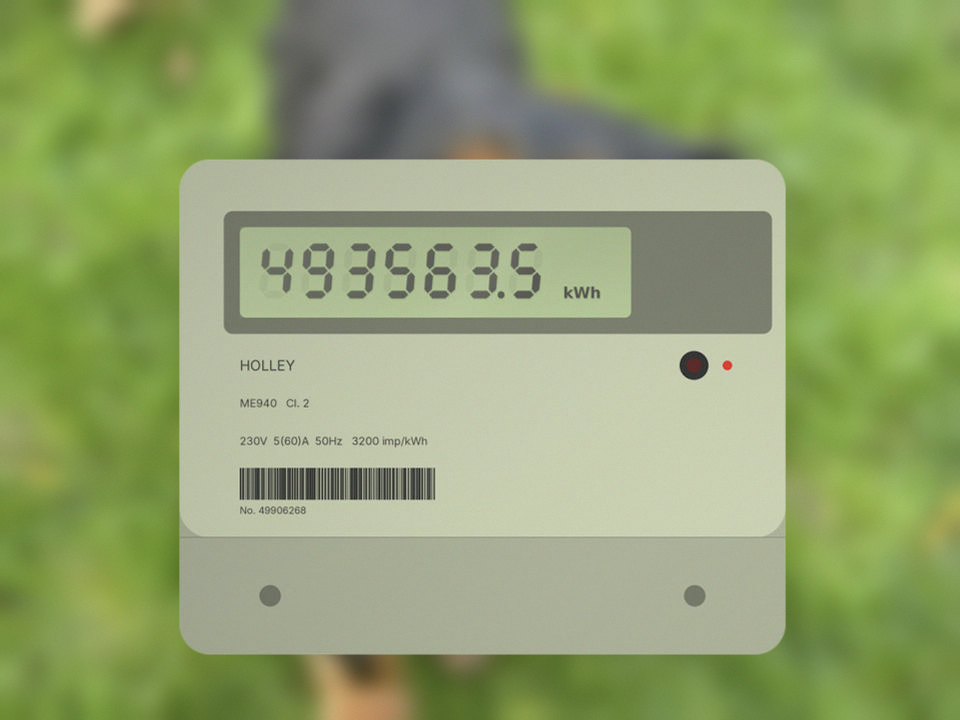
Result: 493563.5 kWh
